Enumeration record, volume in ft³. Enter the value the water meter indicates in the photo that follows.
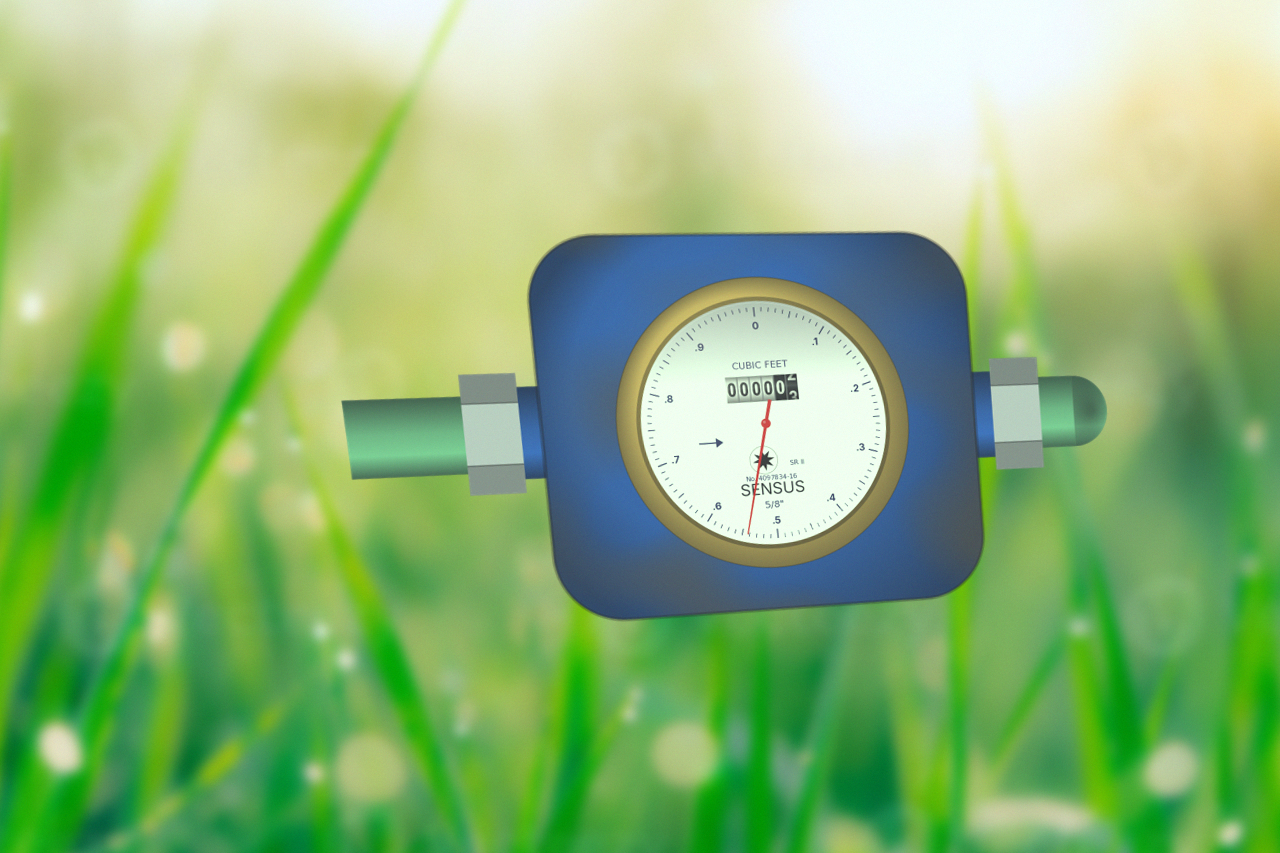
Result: 2.54 ft³
